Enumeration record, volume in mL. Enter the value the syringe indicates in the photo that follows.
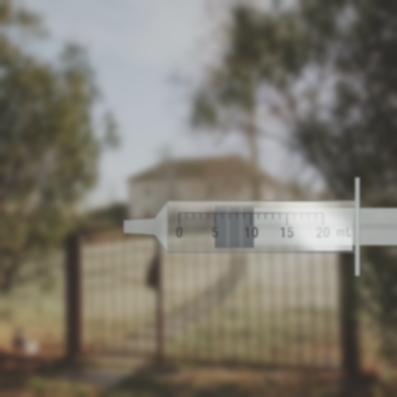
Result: 5 mL
